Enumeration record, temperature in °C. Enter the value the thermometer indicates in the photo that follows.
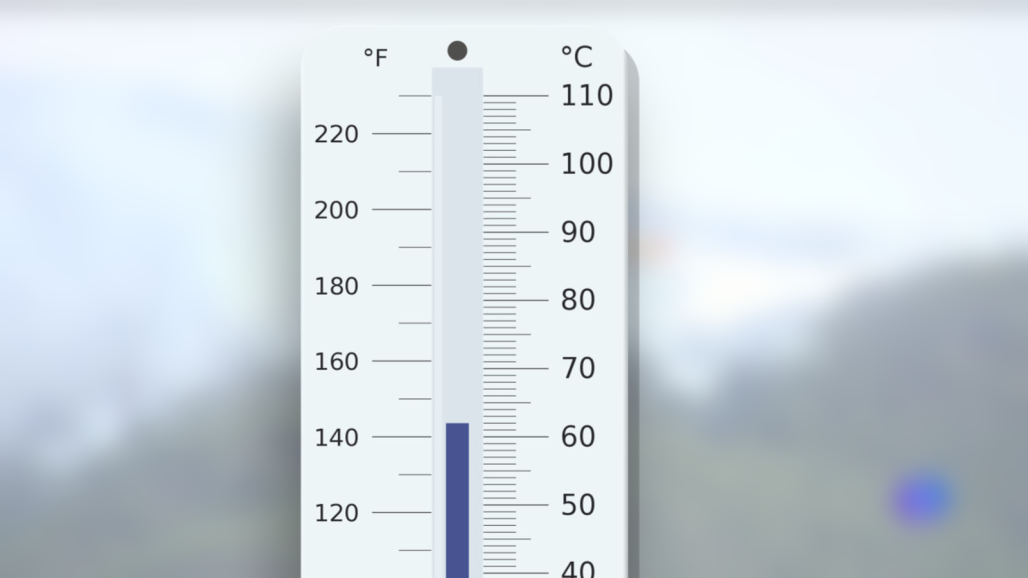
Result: 62 °C
